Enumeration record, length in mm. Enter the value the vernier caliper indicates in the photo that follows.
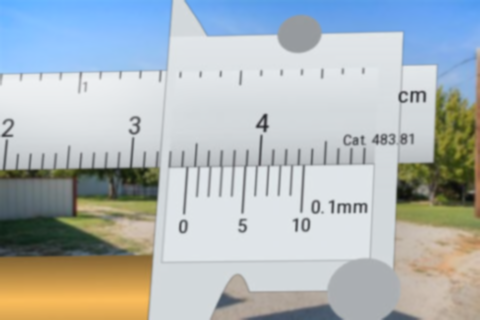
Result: 34.4 mm
